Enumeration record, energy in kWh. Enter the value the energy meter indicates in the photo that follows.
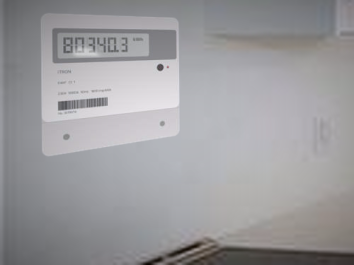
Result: 80340.3 kWh
